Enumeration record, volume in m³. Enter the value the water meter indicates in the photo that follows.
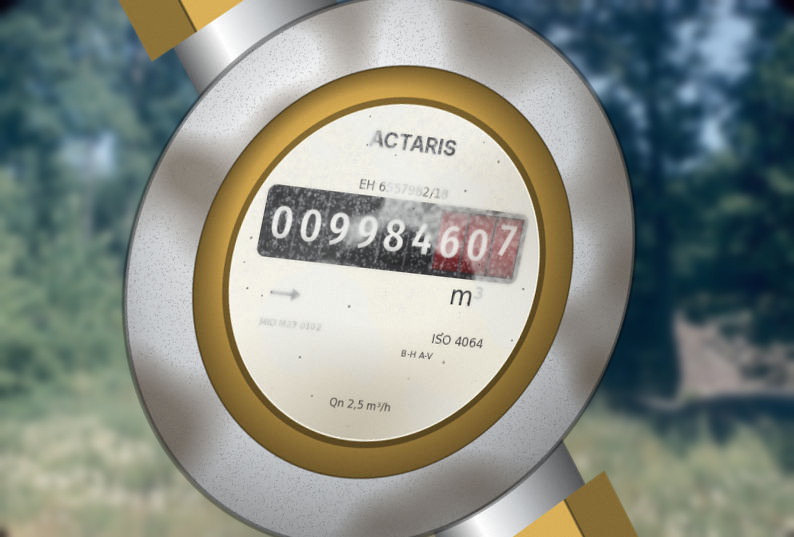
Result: 9984.607 m³
